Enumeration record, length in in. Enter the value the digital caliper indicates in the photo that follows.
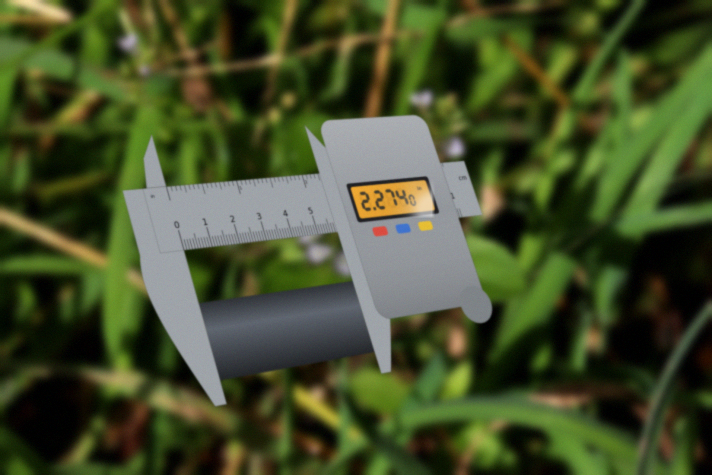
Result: 2.2740 in
